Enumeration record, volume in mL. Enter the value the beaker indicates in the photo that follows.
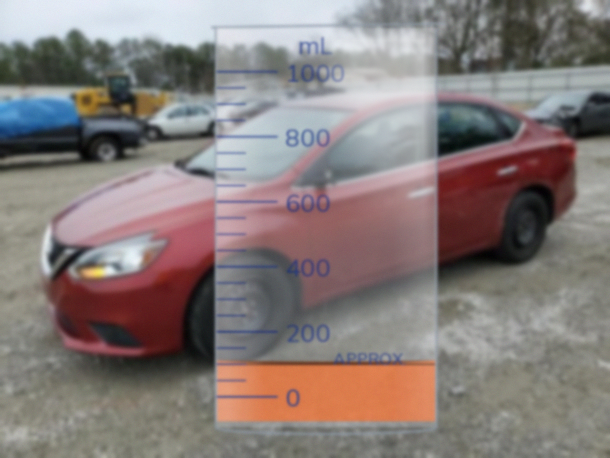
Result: 100 mL
